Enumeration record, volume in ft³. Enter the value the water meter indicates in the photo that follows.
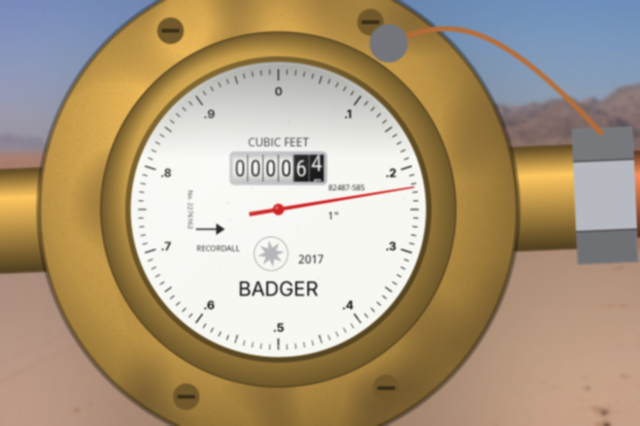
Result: 64.22 ft³
